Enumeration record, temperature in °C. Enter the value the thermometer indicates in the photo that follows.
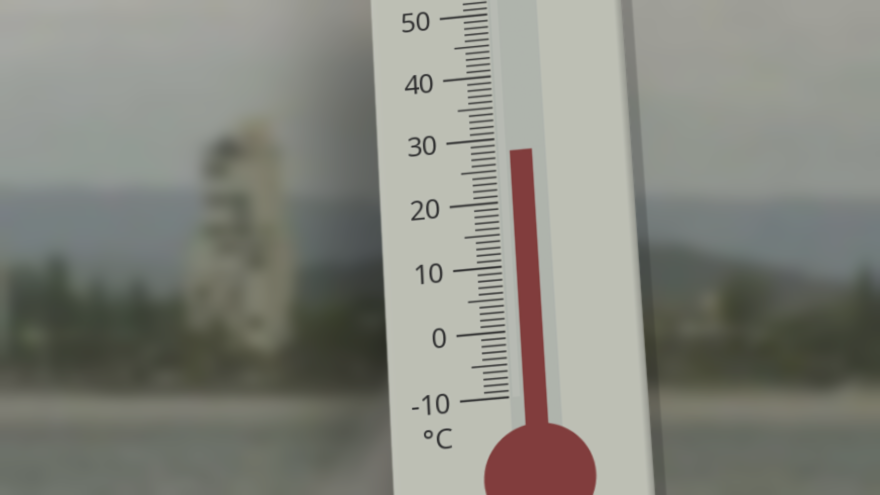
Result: 28 °C
